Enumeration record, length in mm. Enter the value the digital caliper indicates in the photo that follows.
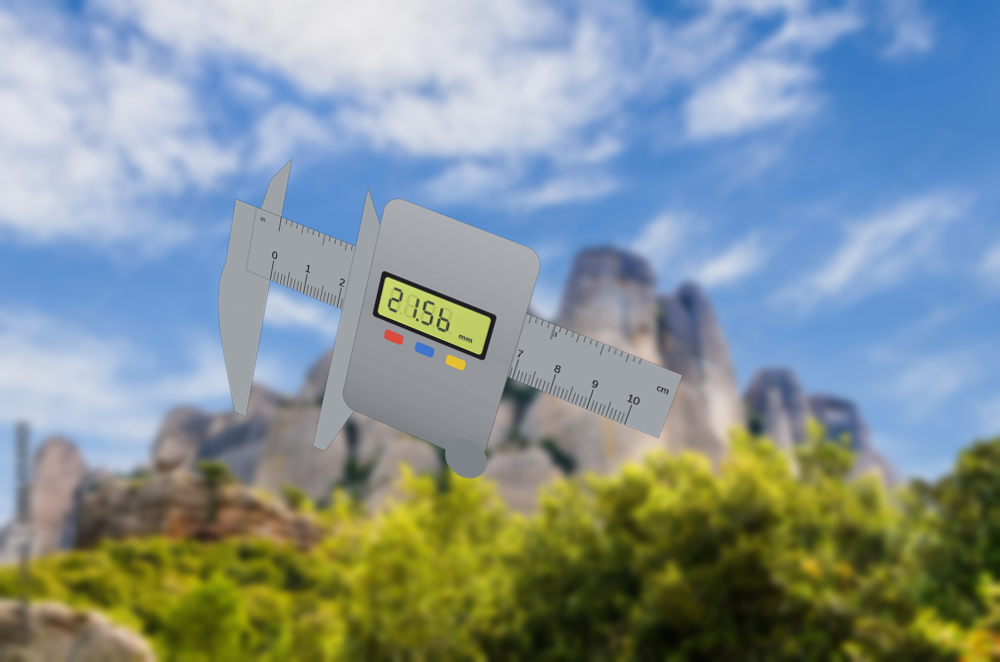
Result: 21.56 mm
